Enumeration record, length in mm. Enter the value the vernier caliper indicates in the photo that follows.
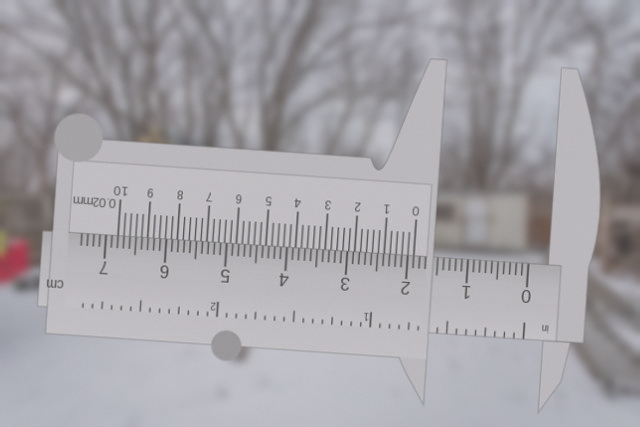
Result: 19.0 mm
